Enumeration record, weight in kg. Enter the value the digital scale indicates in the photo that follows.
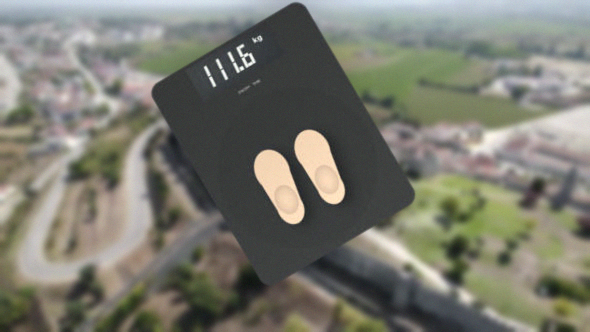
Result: 111.6 kg
